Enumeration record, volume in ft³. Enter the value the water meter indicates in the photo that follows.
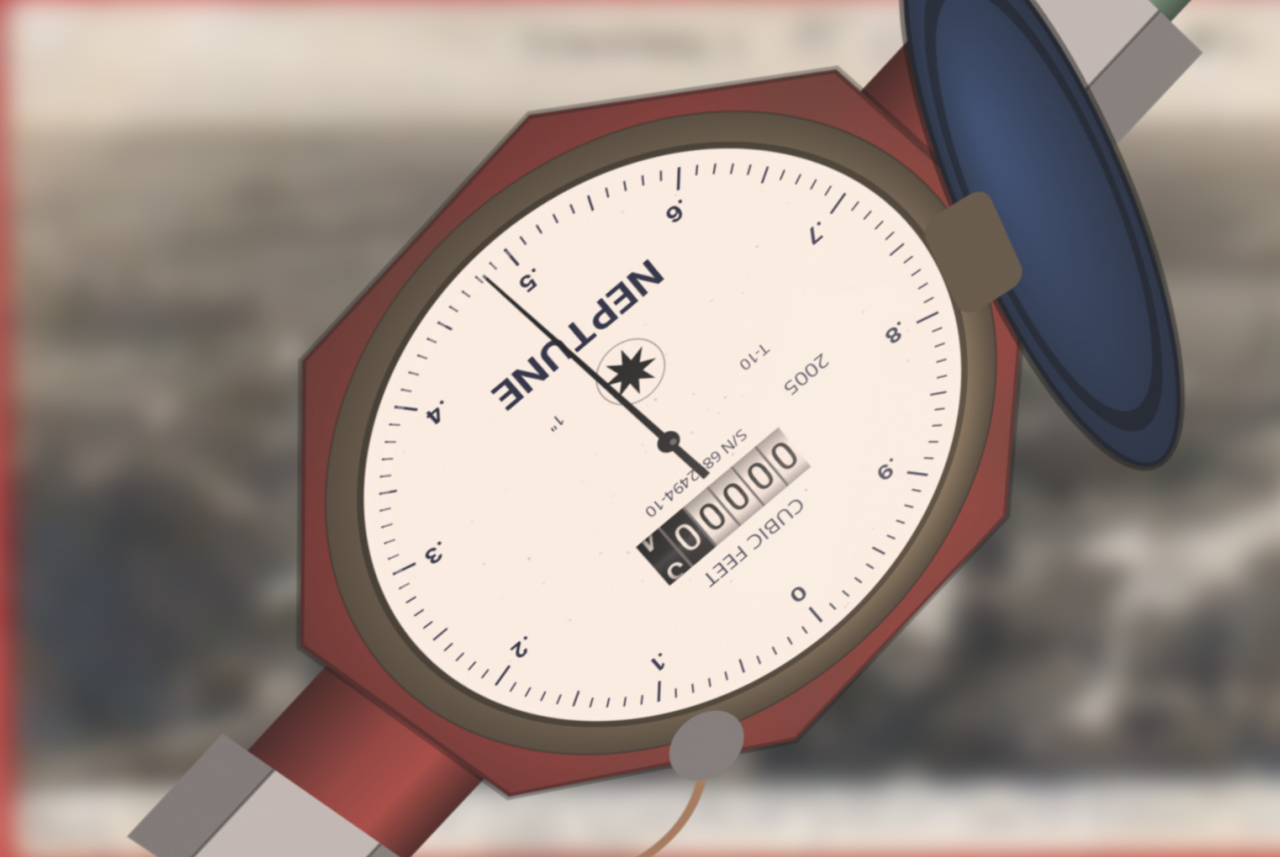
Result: 3.48 ft³
